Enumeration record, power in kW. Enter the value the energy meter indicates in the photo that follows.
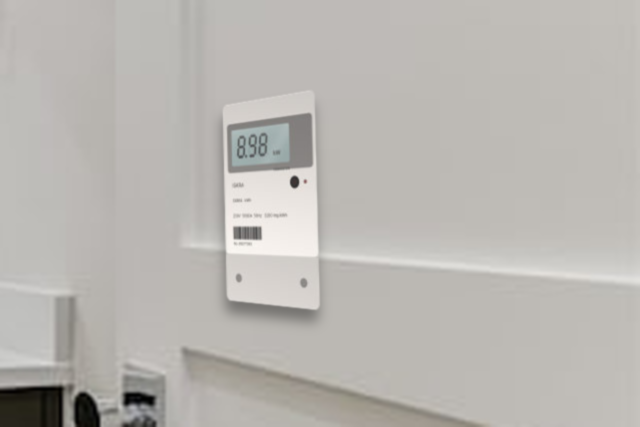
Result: 8.98 kW
